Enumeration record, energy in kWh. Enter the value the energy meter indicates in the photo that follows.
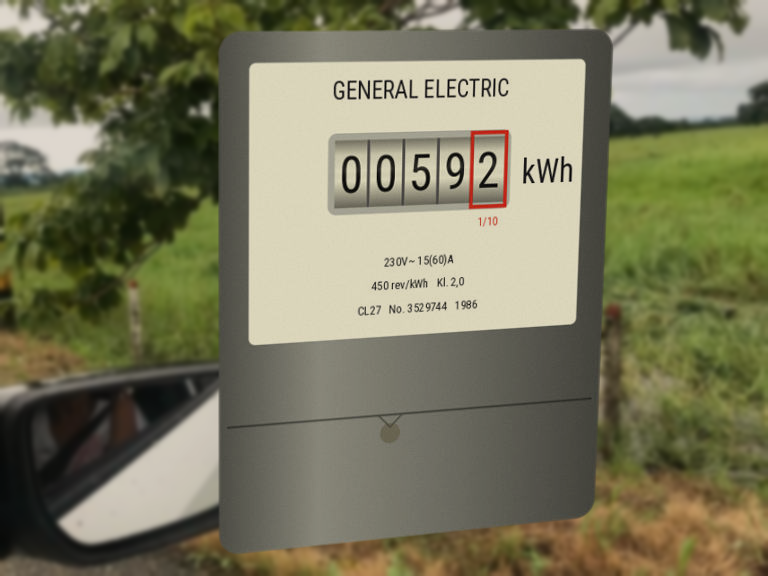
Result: 59.2 kWh
